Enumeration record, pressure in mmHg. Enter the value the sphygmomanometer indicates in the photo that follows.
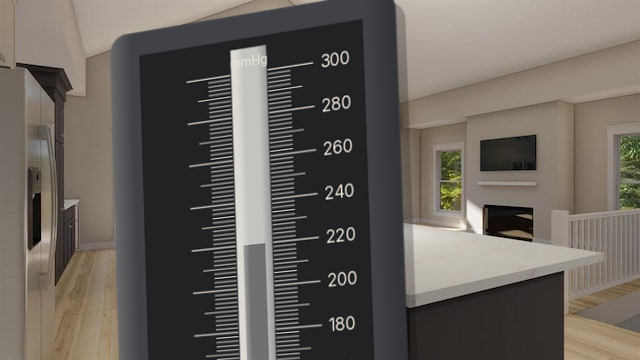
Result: 220 mmHg
